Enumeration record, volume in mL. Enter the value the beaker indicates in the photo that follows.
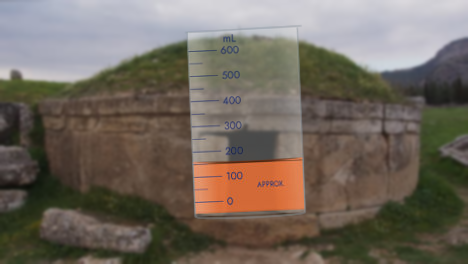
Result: 150 mL
